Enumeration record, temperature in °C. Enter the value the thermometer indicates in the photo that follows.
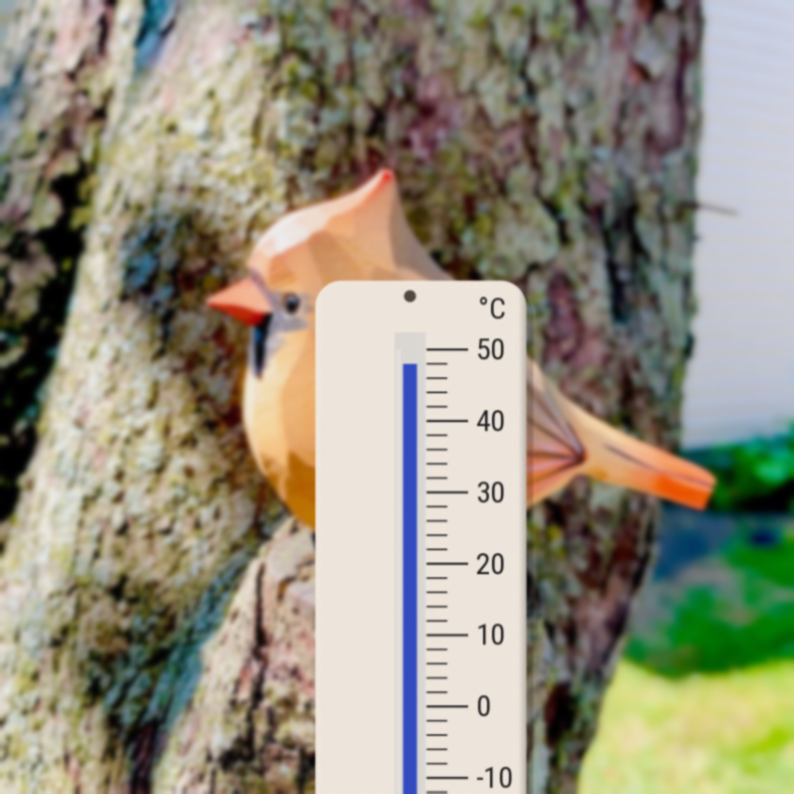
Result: 48 °C
